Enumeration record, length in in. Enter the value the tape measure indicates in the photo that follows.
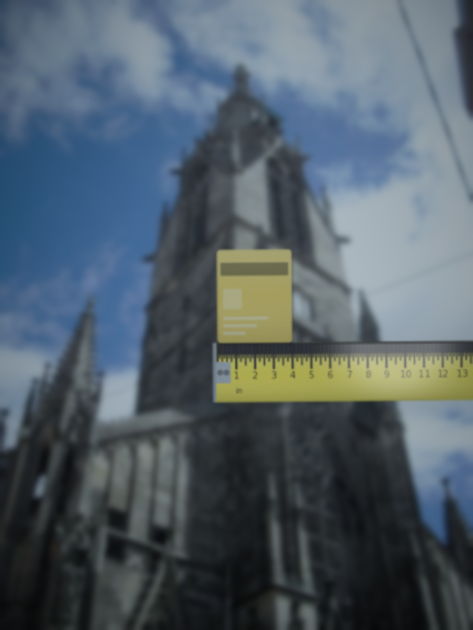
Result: 4 in
